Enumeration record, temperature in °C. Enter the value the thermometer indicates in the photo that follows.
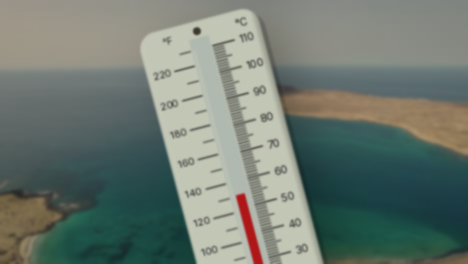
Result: 55 °C
